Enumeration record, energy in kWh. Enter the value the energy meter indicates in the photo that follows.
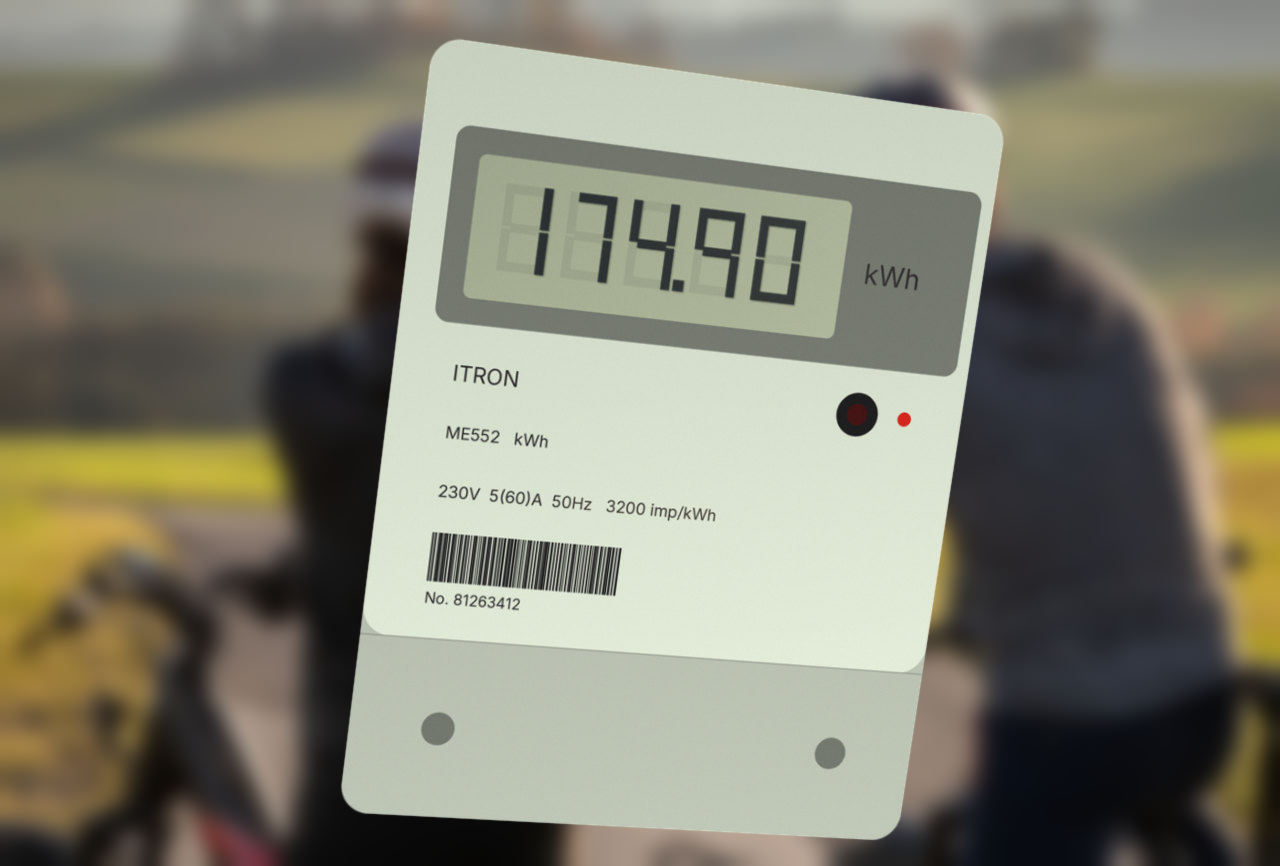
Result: 174.90 kWh
